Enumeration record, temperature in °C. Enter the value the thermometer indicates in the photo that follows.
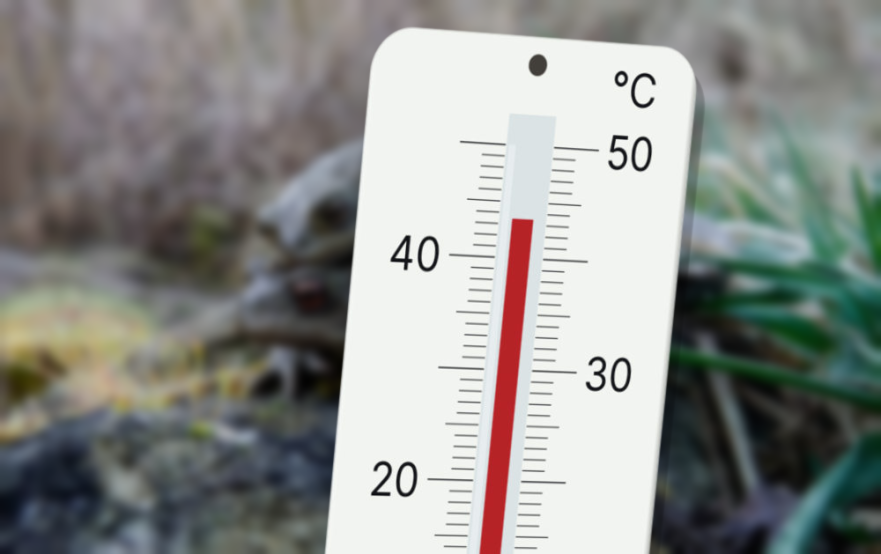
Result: 43.5 °C
